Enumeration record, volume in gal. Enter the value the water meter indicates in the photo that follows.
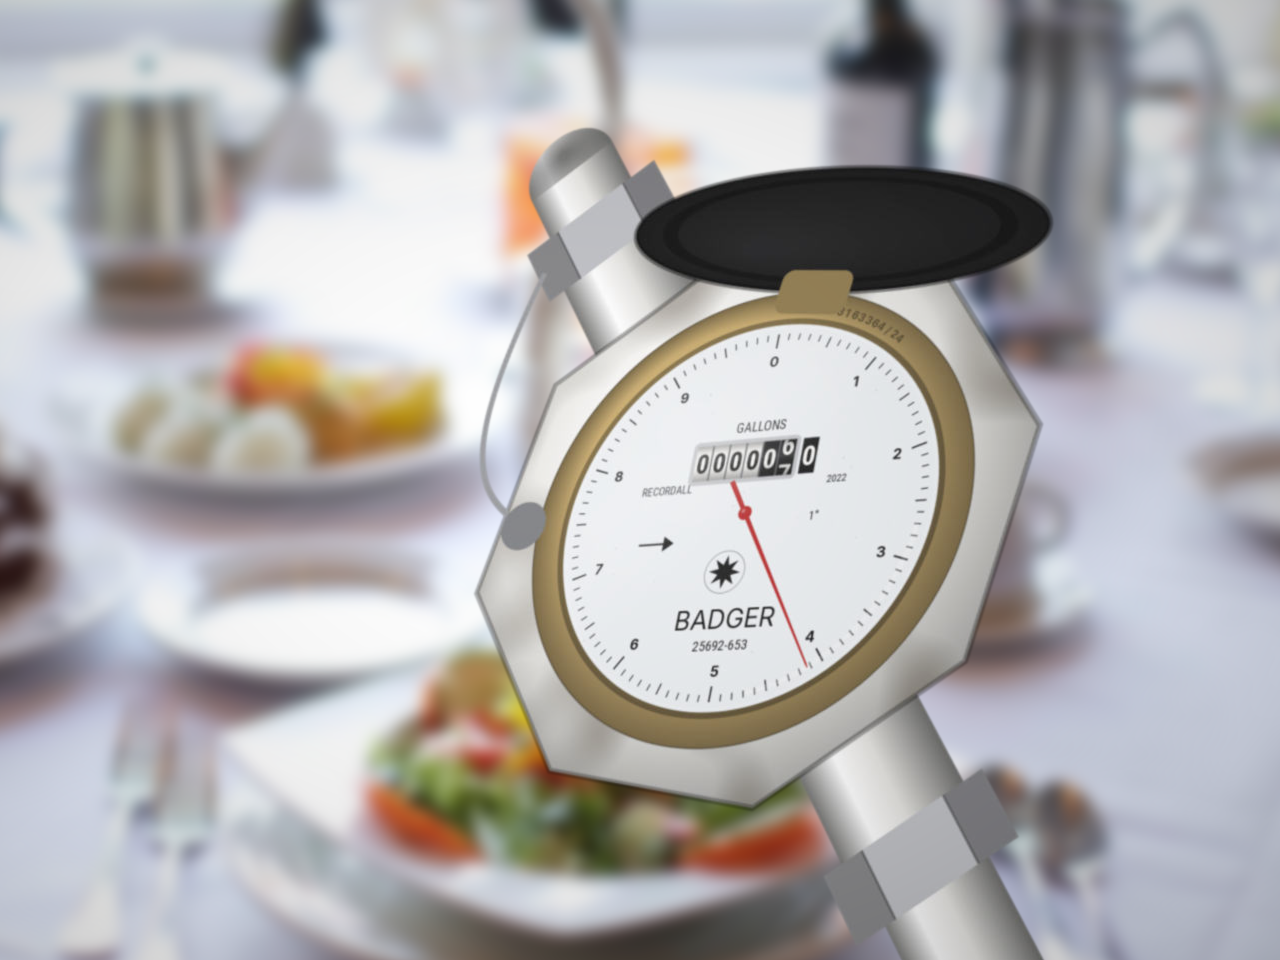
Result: 64.1 gal
